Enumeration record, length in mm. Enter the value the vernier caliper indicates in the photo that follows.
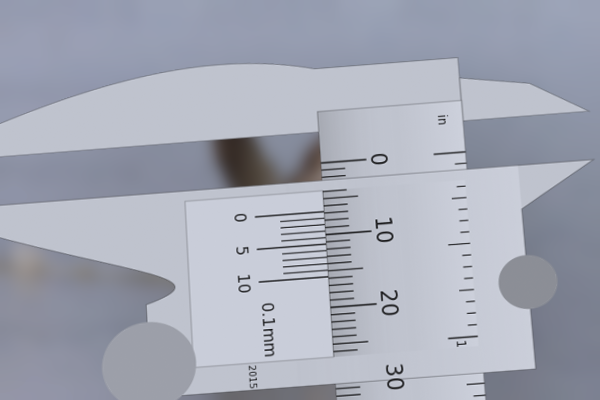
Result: 6.8 mm
